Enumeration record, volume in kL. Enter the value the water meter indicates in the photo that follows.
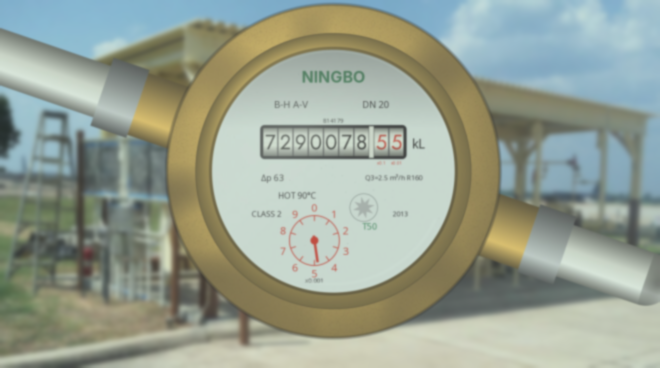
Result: 7290078.554 kL
